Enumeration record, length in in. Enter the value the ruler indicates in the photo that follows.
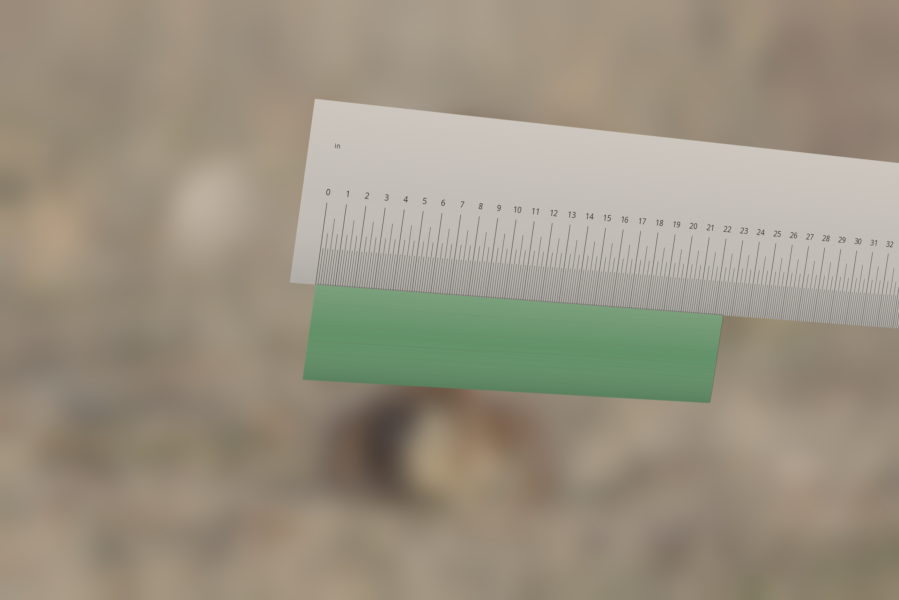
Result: 22.5 in
